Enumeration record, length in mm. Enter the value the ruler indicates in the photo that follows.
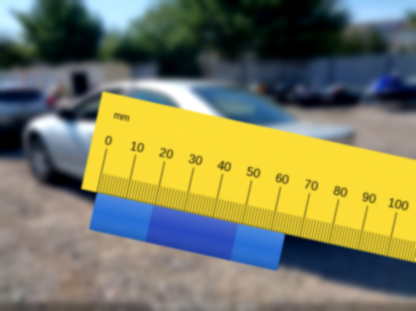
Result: 65 mm
